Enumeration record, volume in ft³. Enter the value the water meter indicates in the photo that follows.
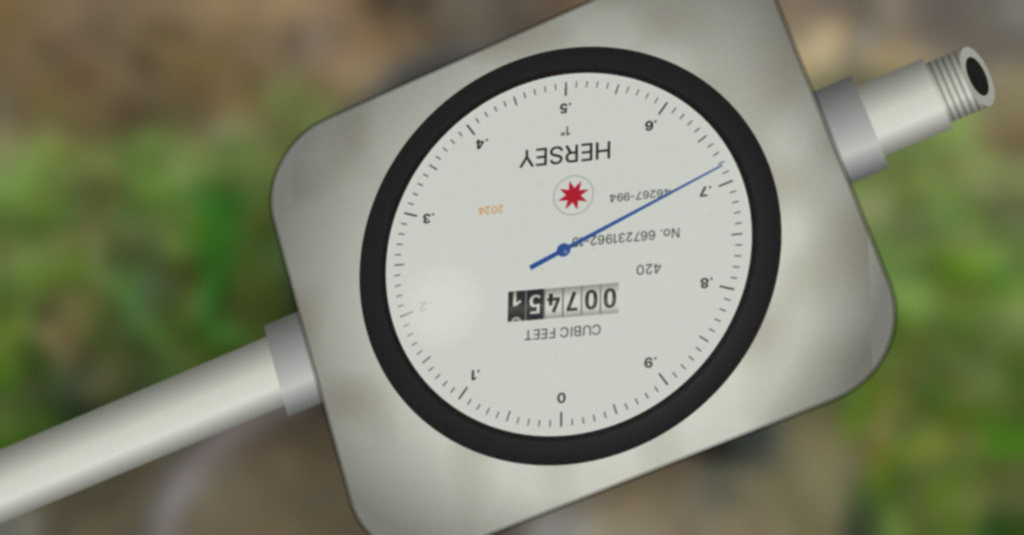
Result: 7450.68 ft³
